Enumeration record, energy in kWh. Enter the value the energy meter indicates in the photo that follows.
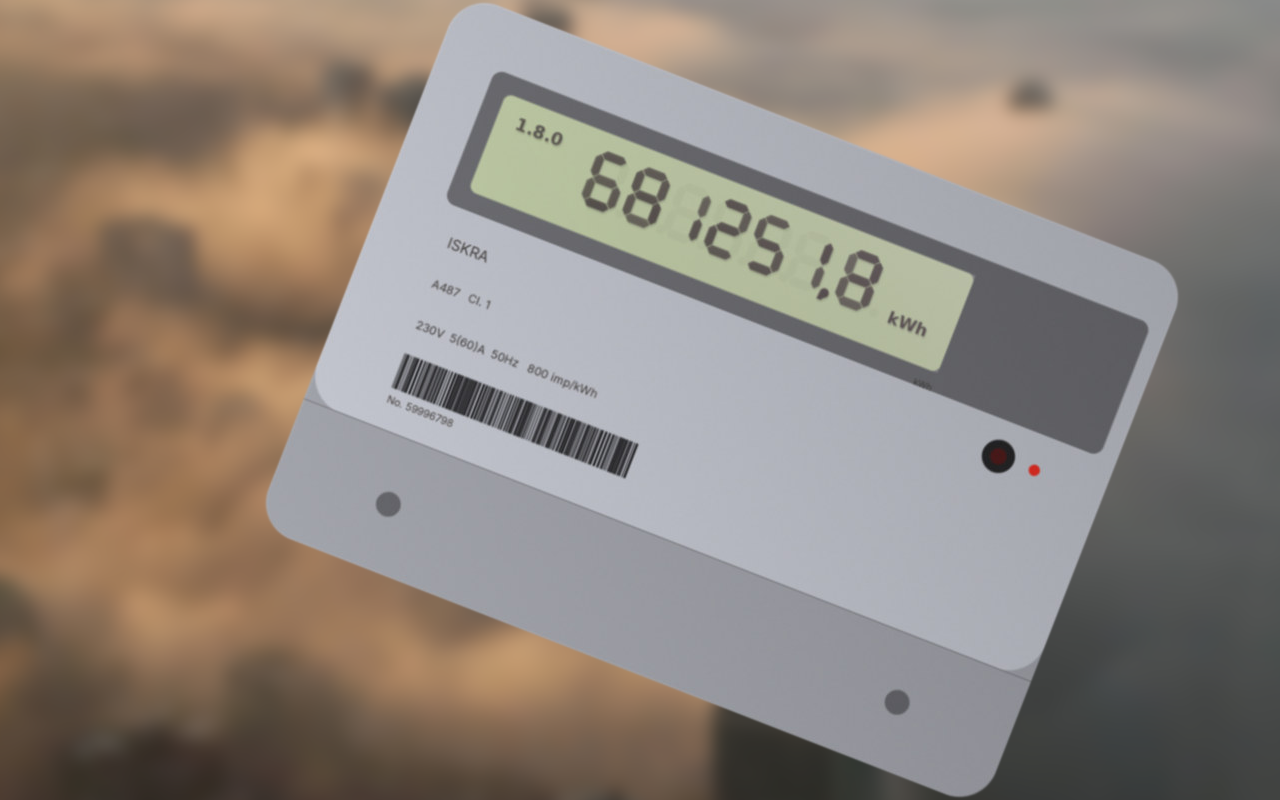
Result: 681251.8 kWh
